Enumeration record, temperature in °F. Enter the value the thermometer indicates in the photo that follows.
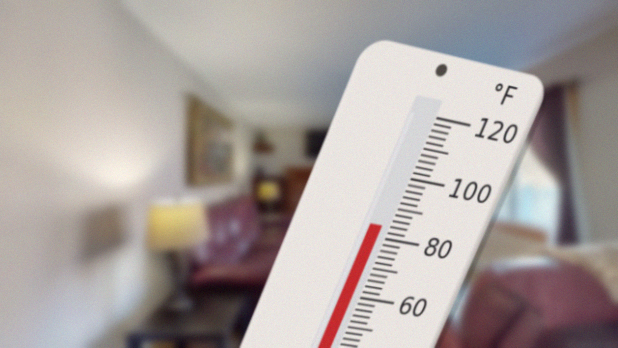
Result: 84 °F
